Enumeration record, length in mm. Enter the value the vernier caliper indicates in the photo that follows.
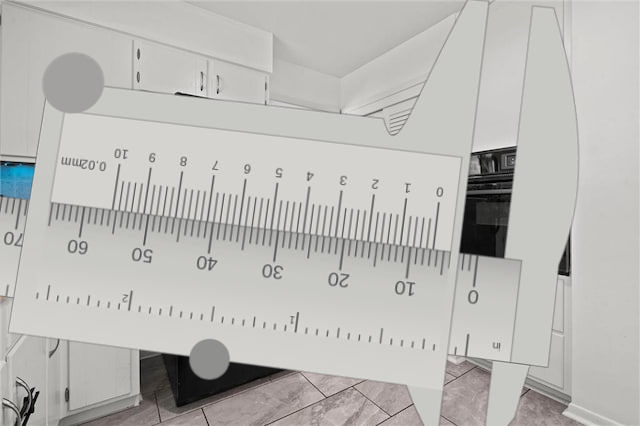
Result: 6.6 mm
